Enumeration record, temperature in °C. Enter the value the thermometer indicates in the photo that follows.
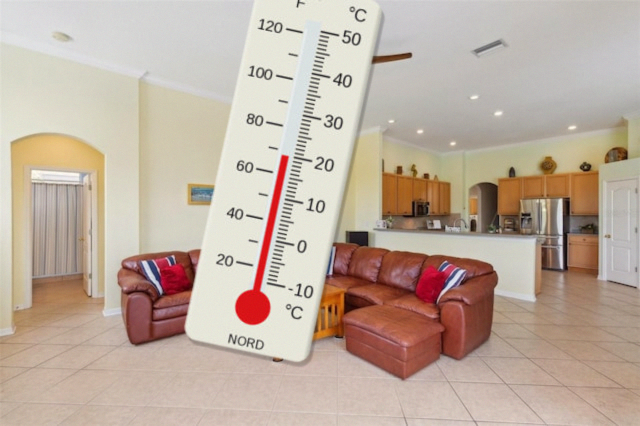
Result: 20 °C
